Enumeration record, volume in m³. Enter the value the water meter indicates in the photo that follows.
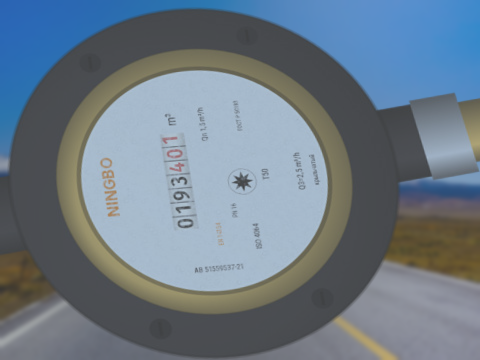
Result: 193.401 m³
